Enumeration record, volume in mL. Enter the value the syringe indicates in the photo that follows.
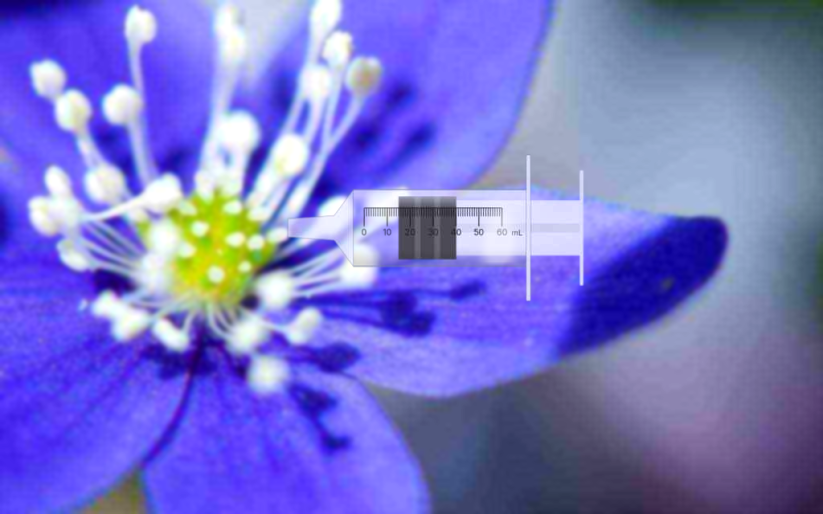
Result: 15 mL
